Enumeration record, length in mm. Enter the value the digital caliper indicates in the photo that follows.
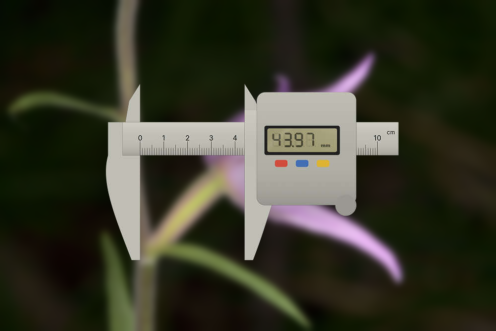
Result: 43.97 mm
